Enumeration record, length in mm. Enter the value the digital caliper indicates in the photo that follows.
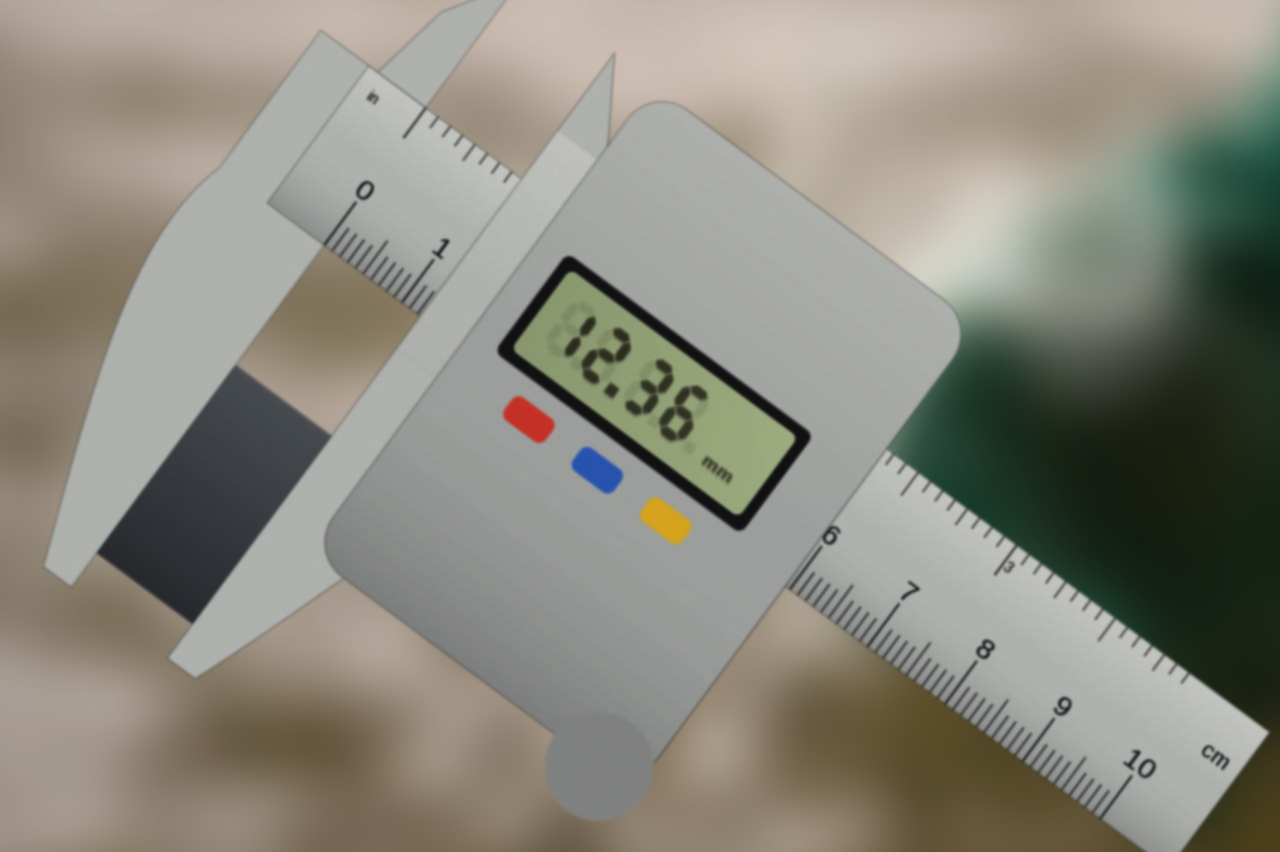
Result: 12.36 mm
